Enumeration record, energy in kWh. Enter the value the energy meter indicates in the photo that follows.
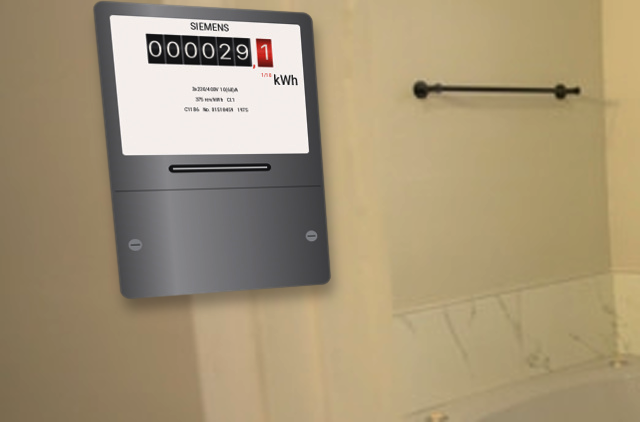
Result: 29.1 kWh
